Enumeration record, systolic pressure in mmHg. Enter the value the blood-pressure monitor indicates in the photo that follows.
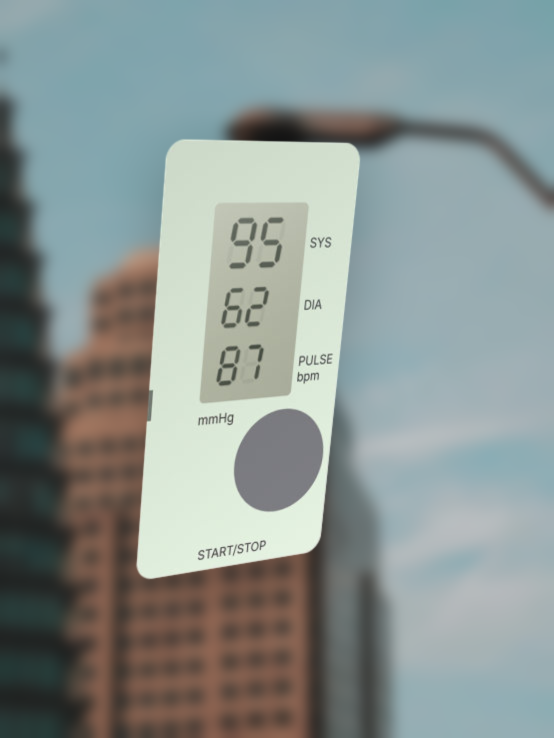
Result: 95 mmHg
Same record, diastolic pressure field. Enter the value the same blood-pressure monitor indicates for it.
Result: 62 mmHg
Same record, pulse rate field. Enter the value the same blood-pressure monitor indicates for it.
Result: 87 bpm
